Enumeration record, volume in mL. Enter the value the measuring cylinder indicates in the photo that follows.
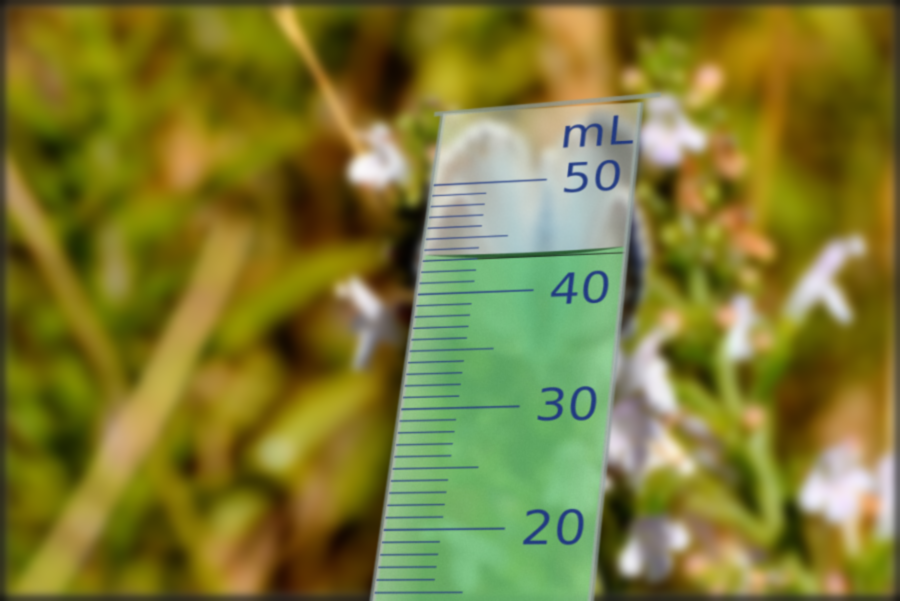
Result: 43 mL
